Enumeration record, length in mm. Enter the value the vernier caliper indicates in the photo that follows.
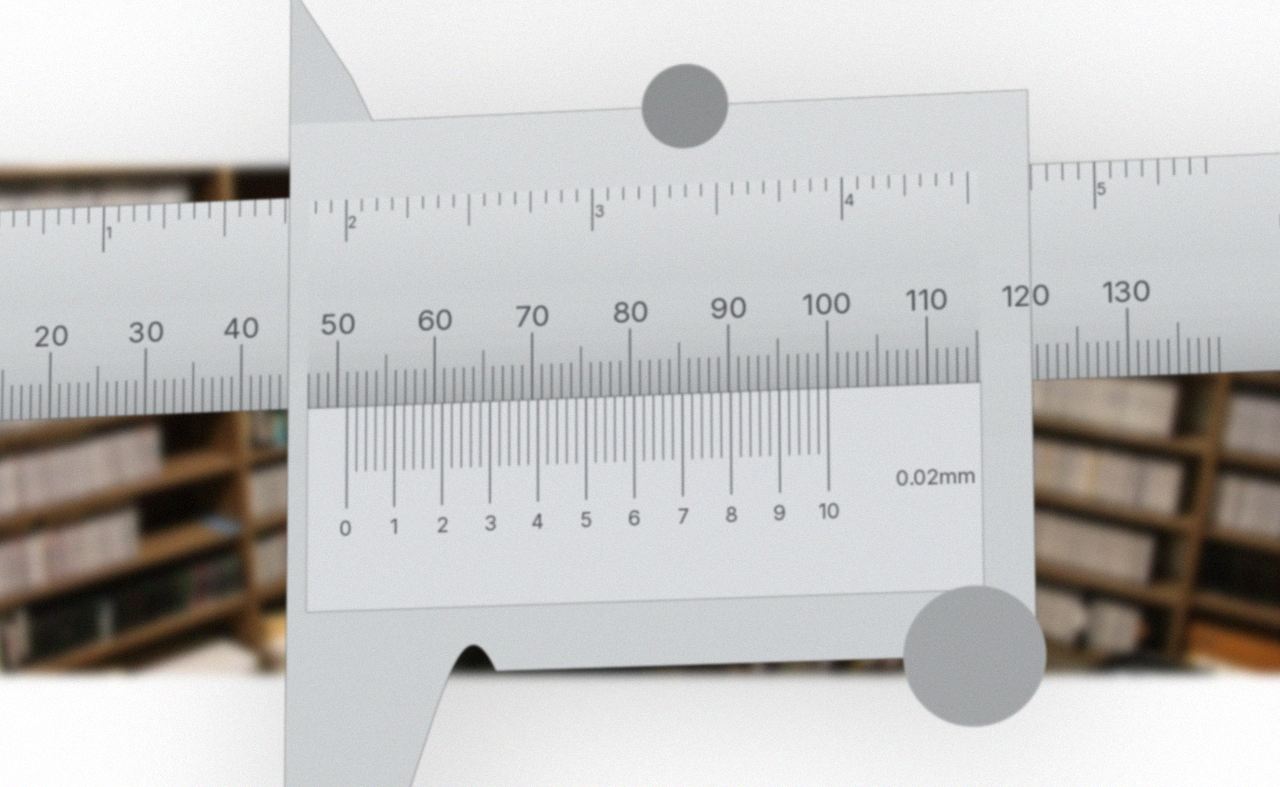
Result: 51.0 mm
